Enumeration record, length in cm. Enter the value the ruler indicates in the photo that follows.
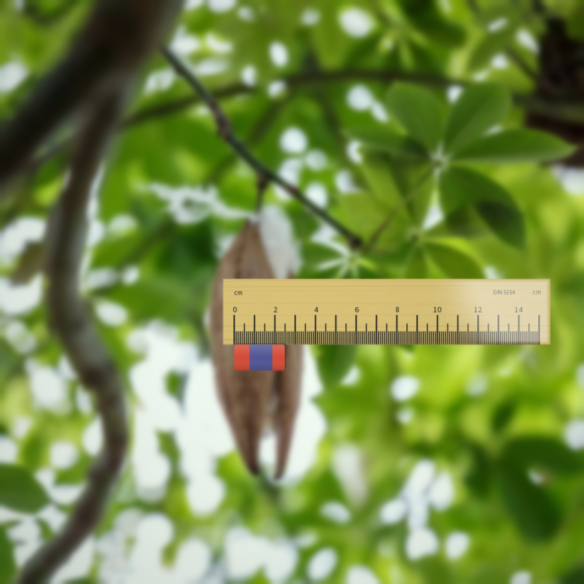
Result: 2.5 cm
